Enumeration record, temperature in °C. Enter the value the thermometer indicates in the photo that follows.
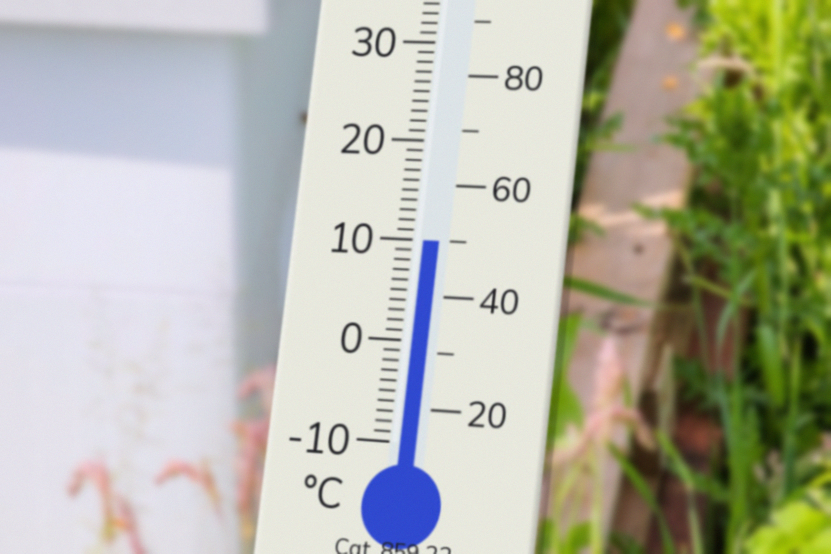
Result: 10 °C
